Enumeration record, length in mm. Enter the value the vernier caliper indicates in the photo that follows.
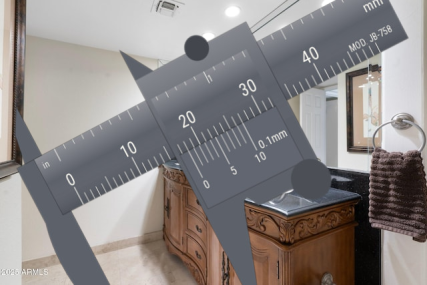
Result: 18.0 mm
